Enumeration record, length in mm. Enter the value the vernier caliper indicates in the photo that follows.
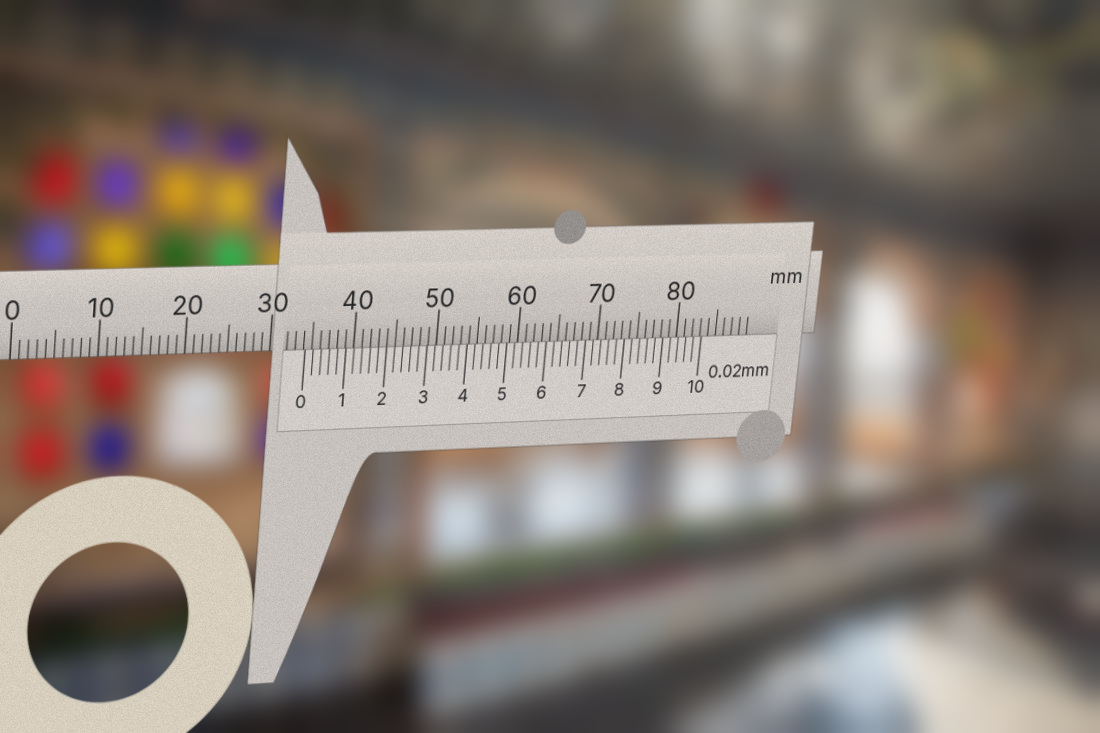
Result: 34.2 mm
